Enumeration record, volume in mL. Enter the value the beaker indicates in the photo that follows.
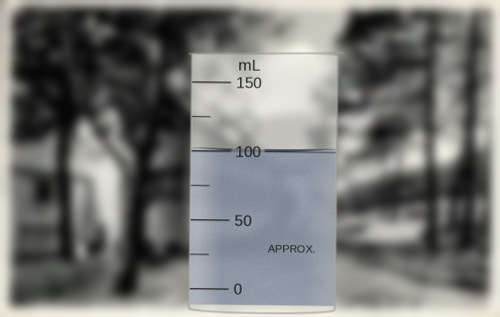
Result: 100 mL
